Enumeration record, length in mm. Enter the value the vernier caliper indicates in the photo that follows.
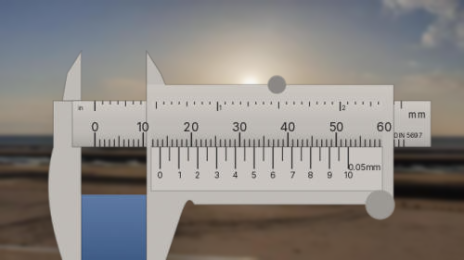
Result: 13.5 mm
